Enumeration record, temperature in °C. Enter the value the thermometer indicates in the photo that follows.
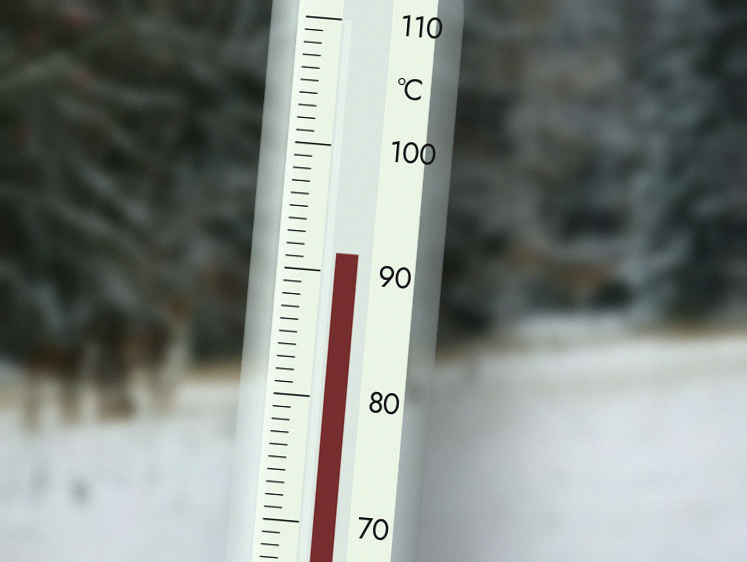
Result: 91.5 °C
